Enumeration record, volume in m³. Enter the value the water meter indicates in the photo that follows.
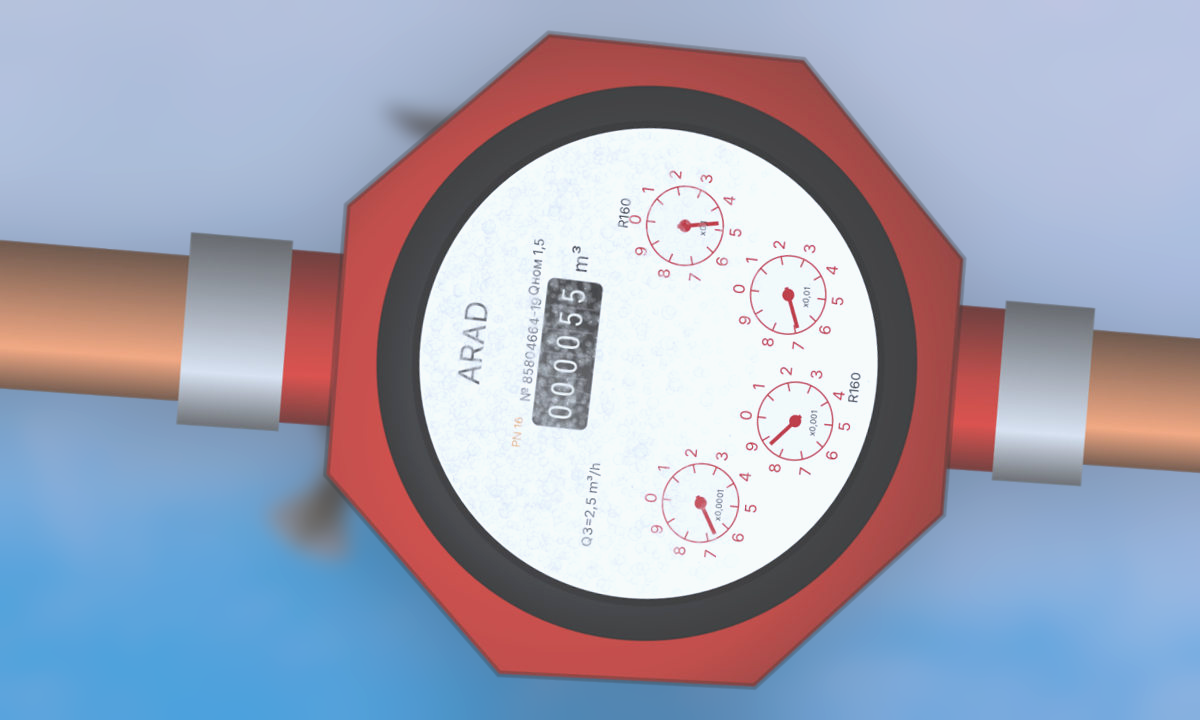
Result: 55.4686 m³
